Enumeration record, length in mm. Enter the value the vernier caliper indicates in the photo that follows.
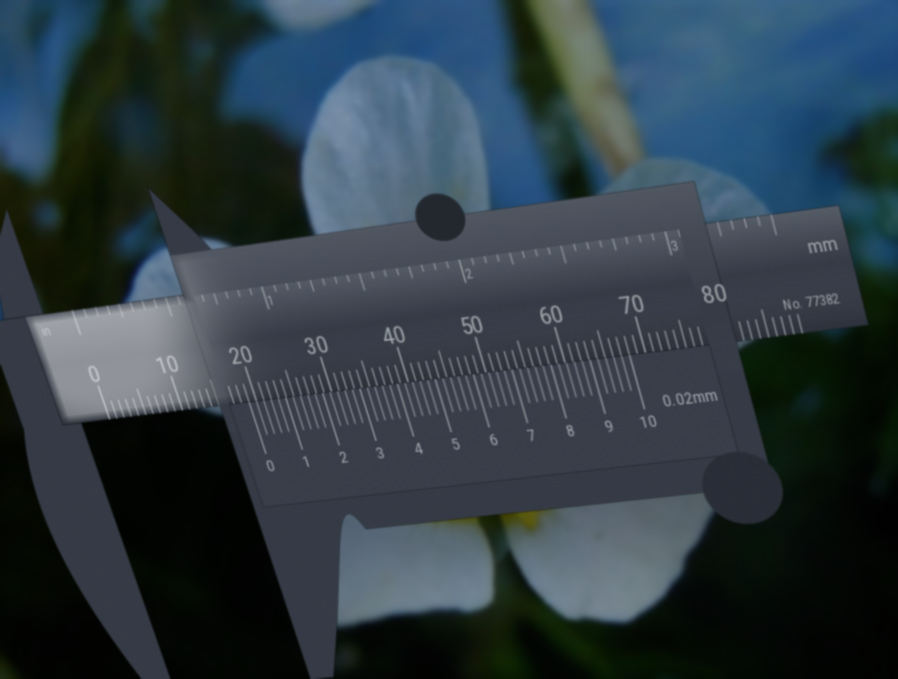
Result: 19.0 mm
